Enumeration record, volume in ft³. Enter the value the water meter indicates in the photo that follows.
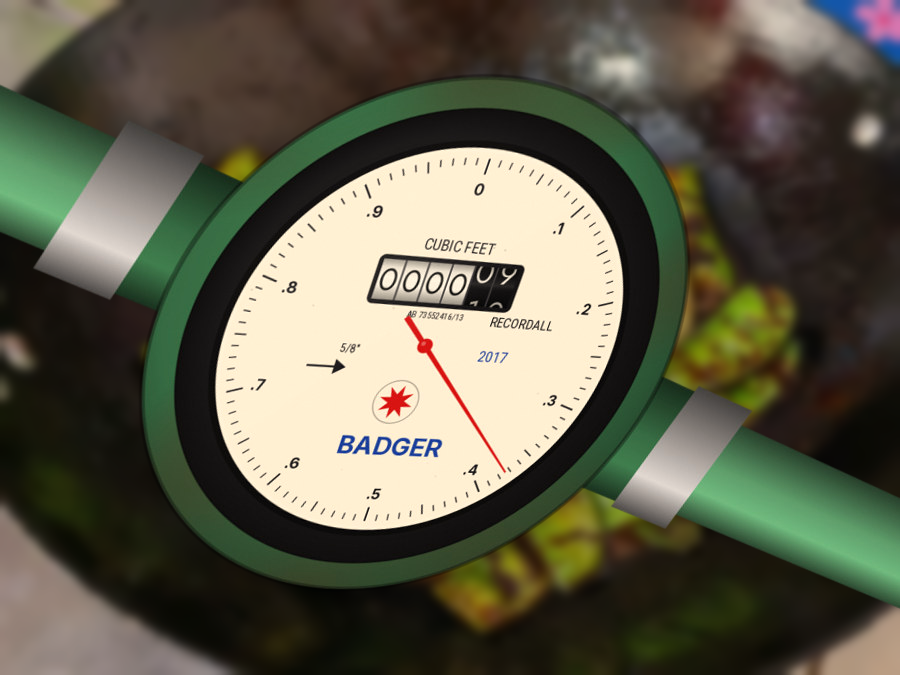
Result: 9.37 ft³
